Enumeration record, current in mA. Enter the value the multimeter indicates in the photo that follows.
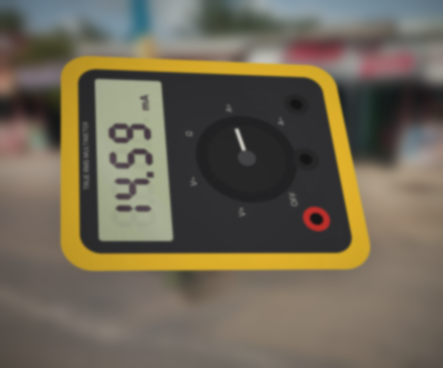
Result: 14.59 mA
